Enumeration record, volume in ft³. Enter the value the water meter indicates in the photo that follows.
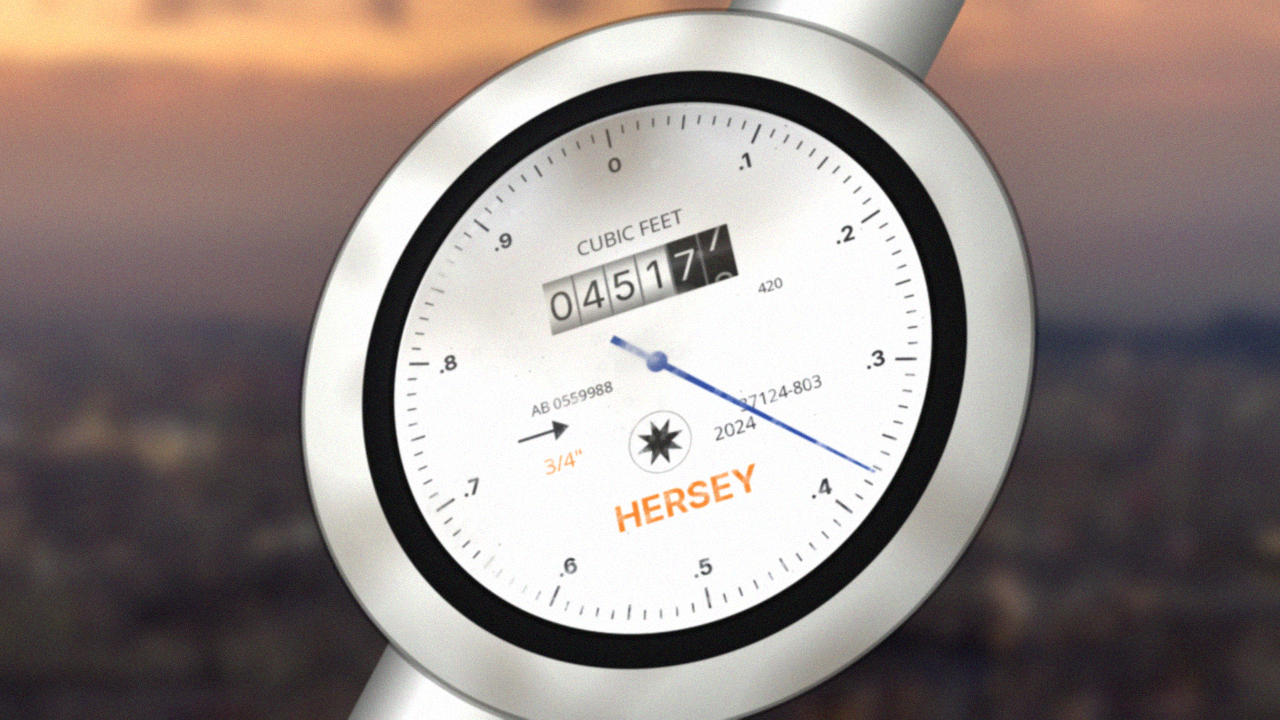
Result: 45177.37 ft³
